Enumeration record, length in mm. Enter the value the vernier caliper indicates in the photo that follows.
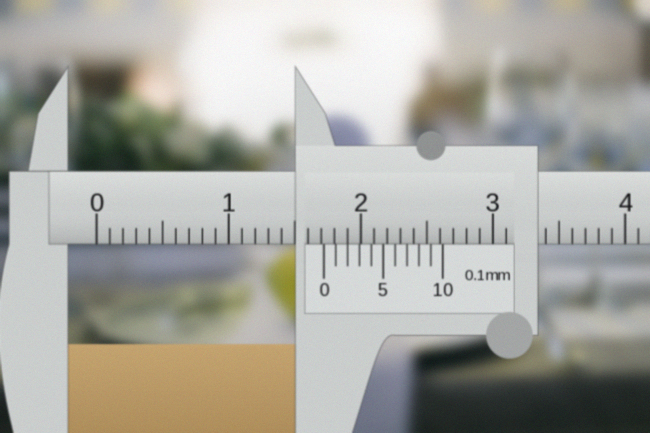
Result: 17.2 mm
